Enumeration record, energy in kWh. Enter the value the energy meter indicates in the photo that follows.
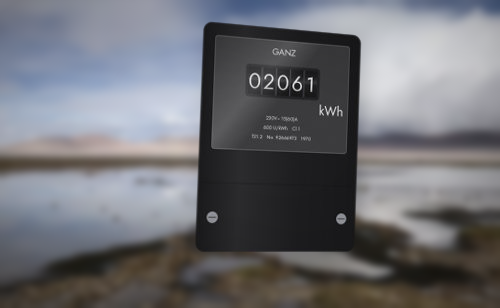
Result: 2061 kWh
